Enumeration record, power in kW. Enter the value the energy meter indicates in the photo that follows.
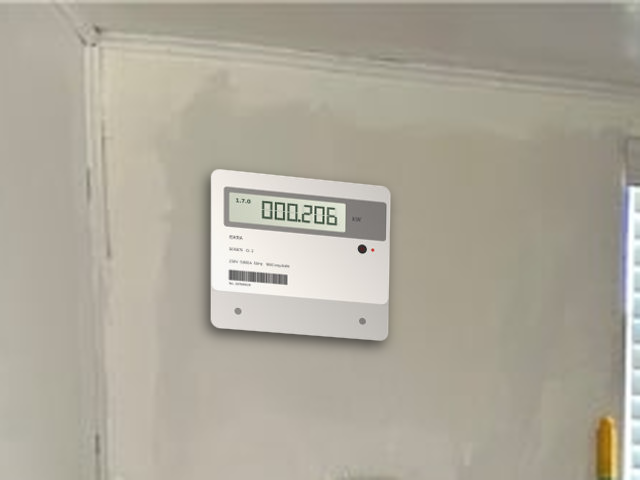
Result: 0.206 kW
